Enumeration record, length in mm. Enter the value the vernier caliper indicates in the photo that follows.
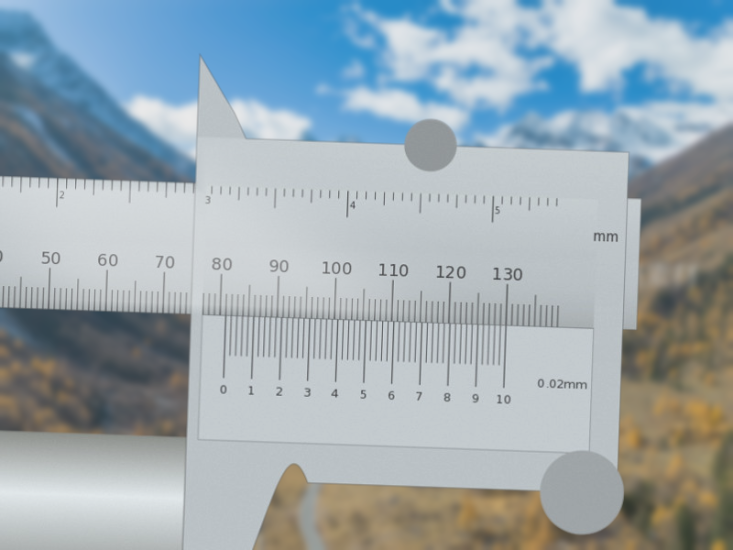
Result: 81.0 mm
